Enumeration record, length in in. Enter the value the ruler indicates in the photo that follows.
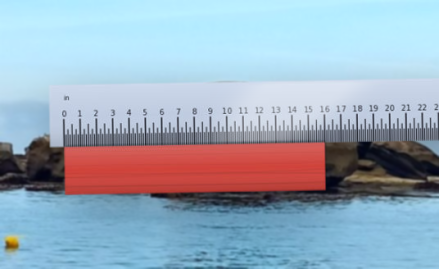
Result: 16 in
